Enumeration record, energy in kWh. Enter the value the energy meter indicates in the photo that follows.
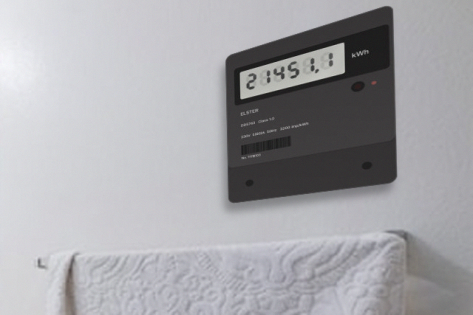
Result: 21451.1 kWh
